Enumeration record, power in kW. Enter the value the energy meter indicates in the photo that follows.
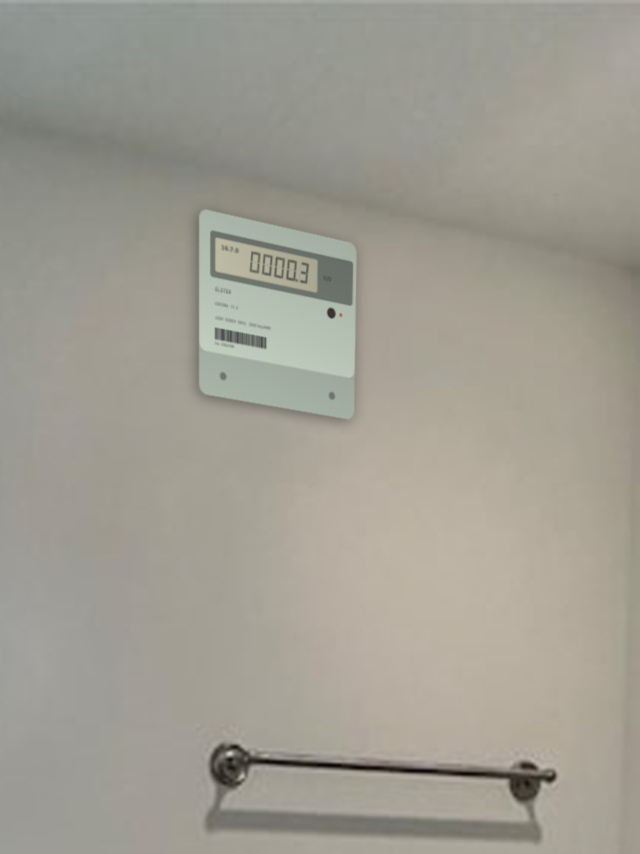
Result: 0.3 kW
